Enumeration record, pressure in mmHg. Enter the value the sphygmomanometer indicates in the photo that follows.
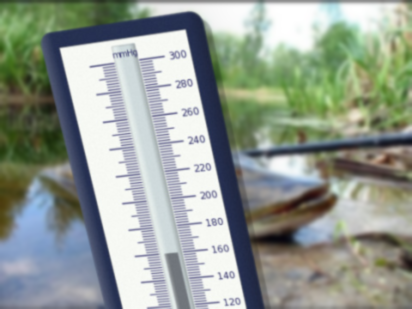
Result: 160 mmHg
